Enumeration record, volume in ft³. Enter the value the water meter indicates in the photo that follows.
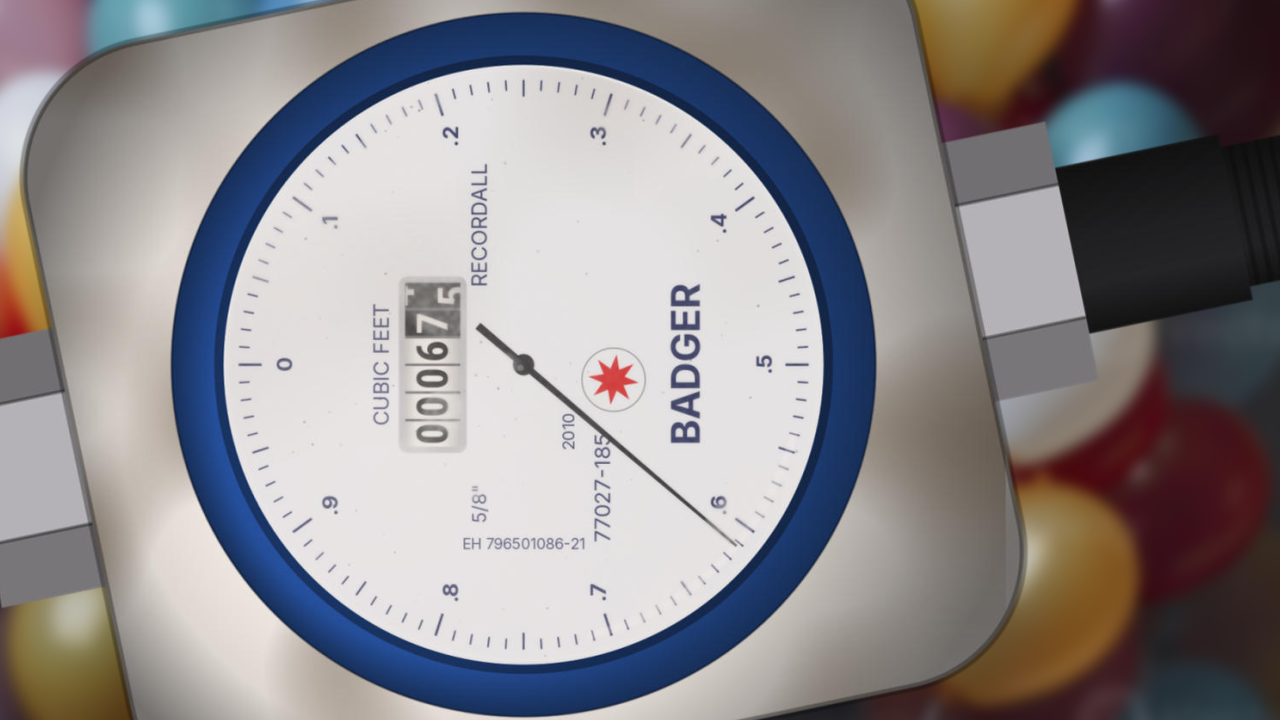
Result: 674.61 ft³
